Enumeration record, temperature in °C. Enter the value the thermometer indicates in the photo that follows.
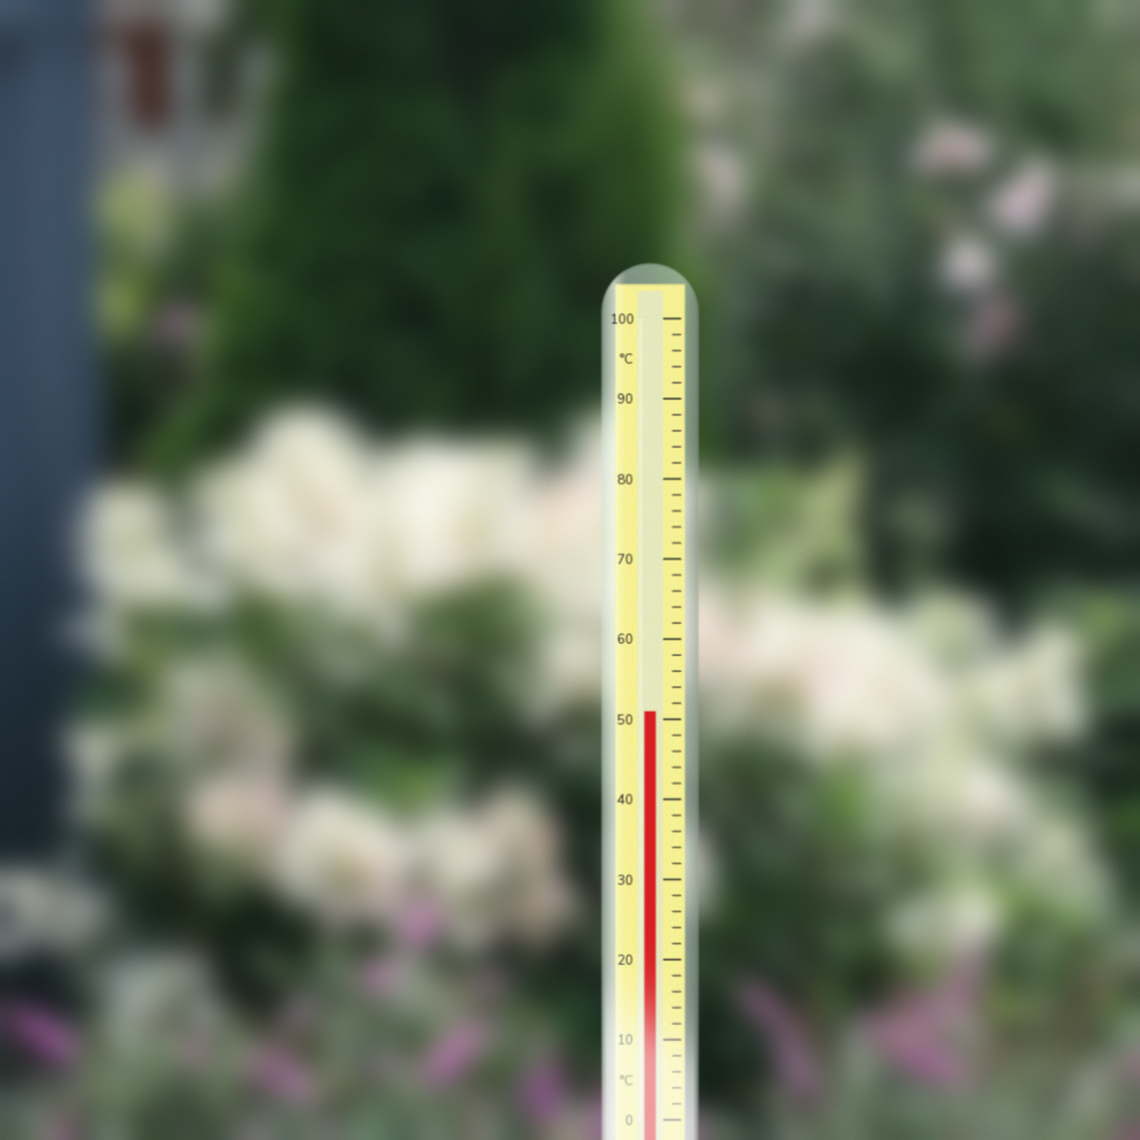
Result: 51 °C
